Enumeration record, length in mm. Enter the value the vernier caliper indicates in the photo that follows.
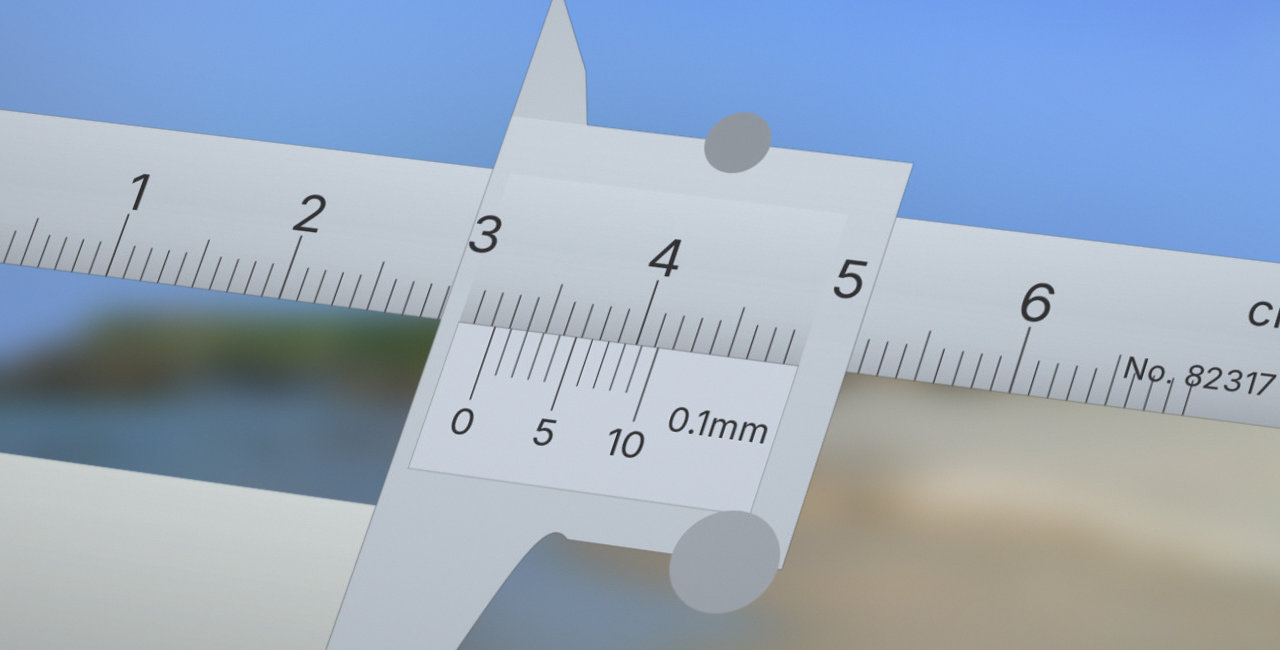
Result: 32.2 mm
